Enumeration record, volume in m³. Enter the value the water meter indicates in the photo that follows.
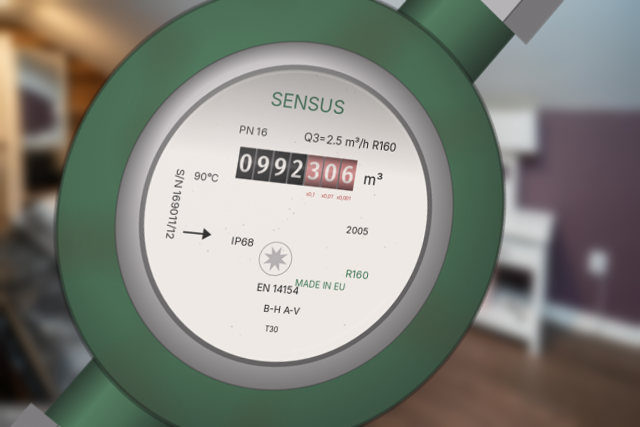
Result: 992.306 m³
